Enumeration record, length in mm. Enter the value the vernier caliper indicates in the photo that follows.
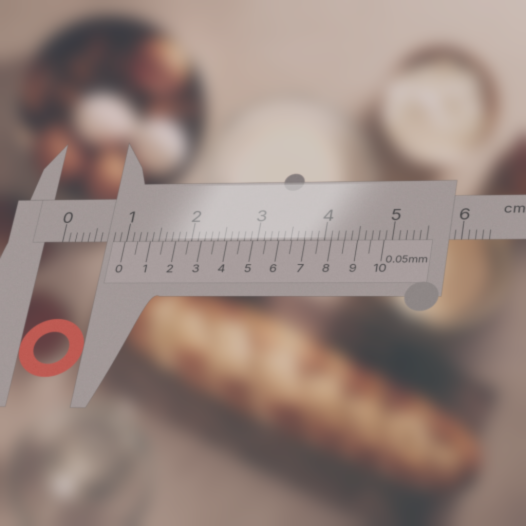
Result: 9.8 mm
